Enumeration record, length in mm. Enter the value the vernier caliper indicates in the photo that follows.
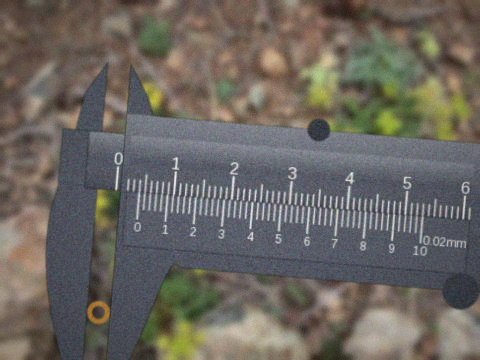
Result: 4.0 mm
